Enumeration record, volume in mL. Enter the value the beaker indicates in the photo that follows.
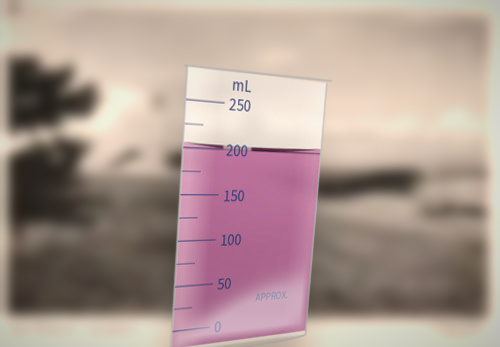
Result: 200 mL
